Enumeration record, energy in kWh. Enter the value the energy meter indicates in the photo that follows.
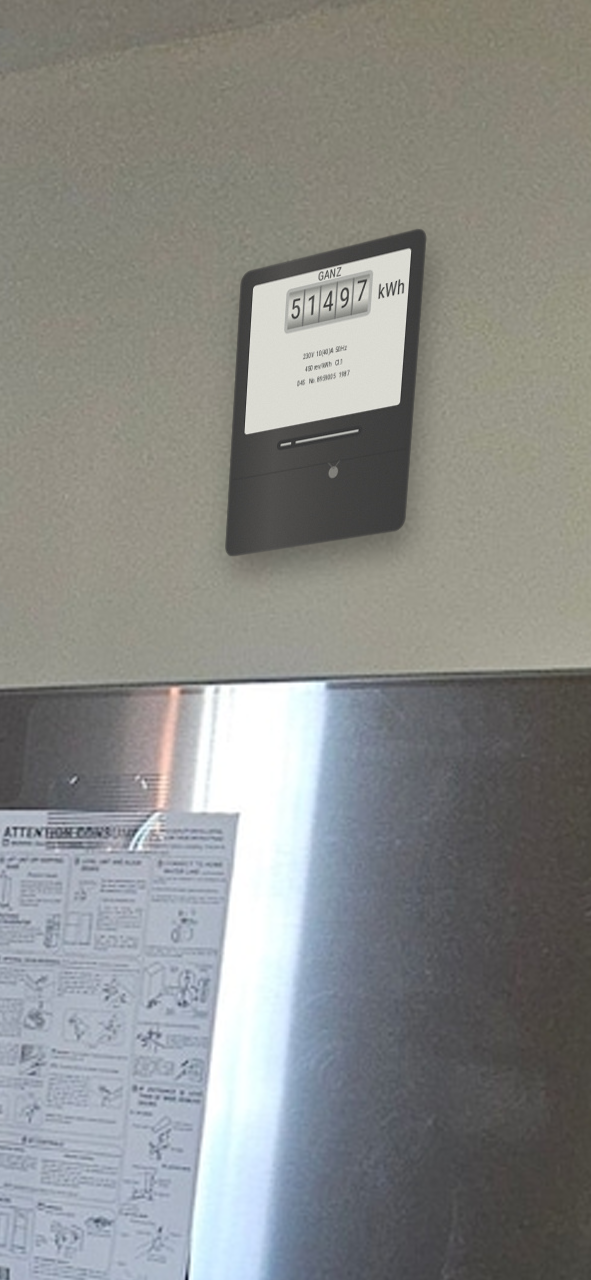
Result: 51497 kWh
